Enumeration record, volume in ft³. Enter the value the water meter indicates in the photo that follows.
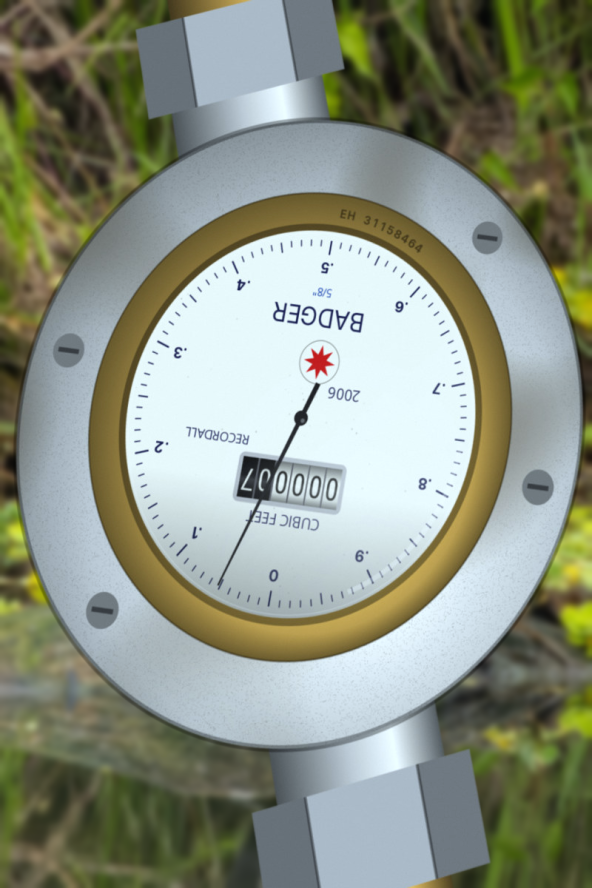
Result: 7.05 ft³
